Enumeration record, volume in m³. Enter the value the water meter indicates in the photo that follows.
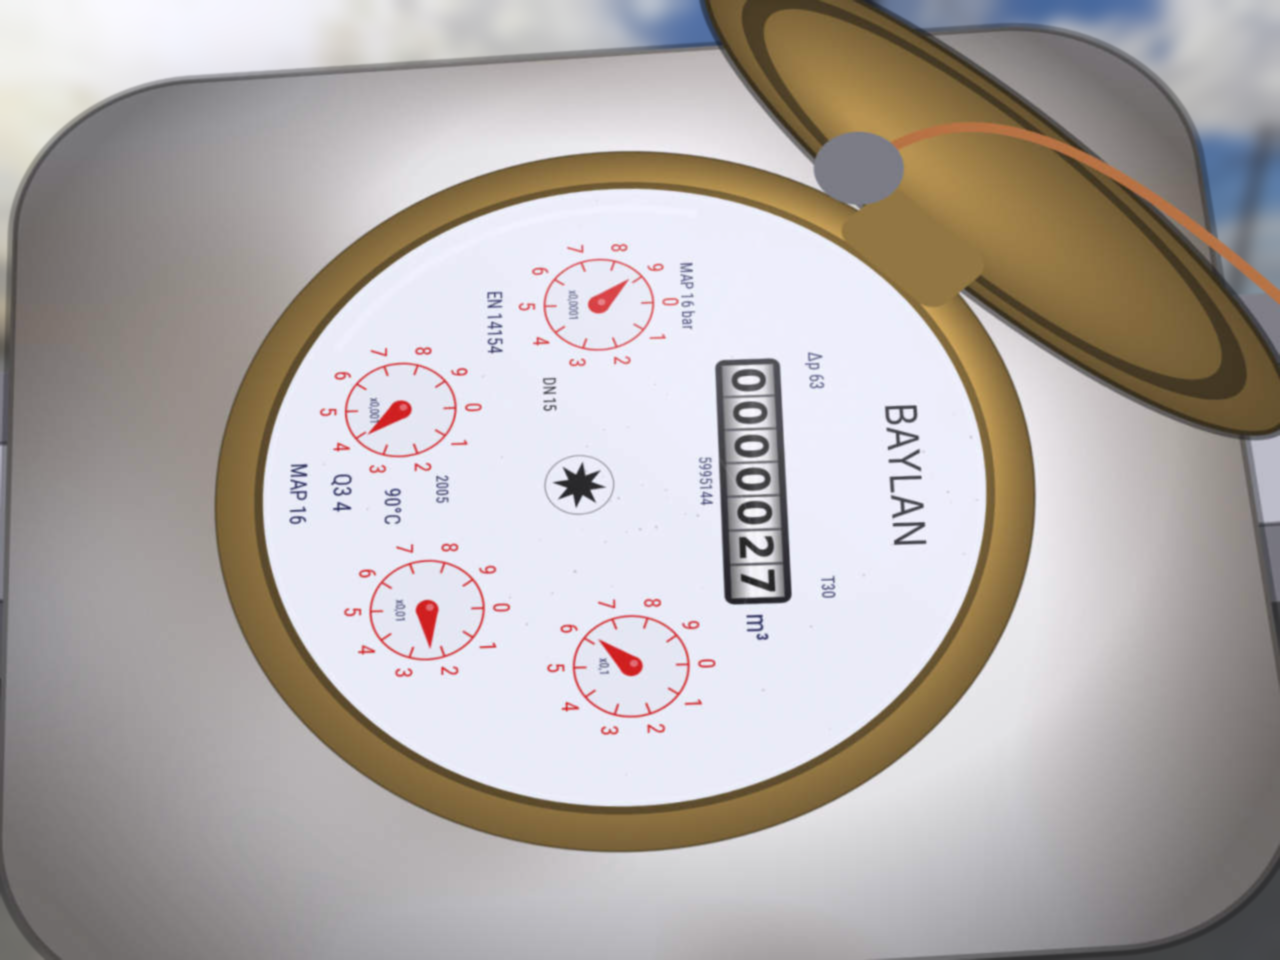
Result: 27.6238 m³
